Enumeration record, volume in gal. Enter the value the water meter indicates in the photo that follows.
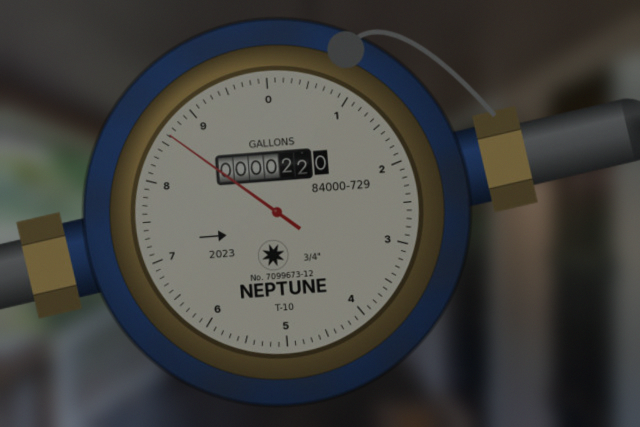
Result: 218.6 gal
